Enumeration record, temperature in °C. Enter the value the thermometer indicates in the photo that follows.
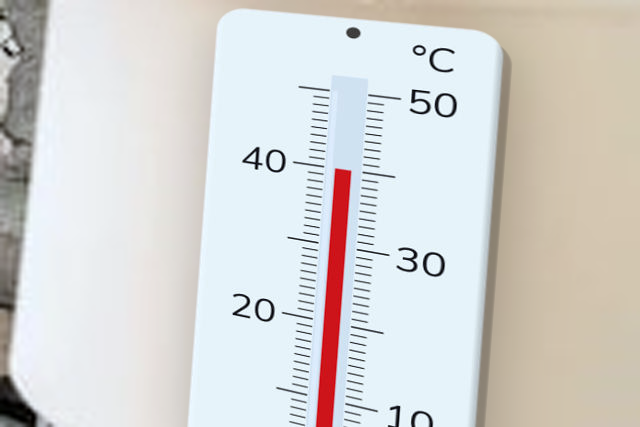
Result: 40 °C
